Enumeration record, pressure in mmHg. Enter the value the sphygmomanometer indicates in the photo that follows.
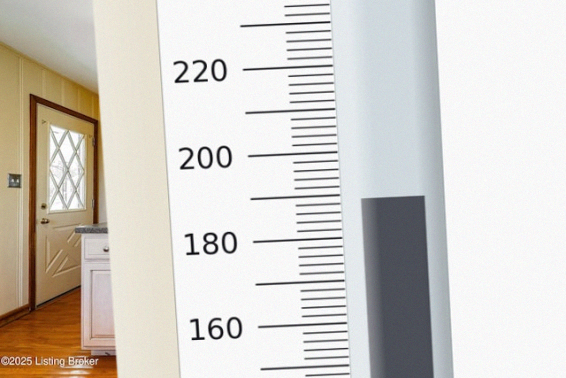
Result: 189 mmHg
